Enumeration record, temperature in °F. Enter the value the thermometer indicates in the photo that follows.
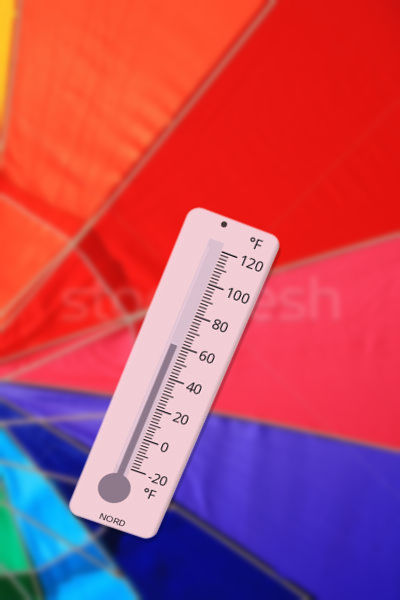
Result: 60 °F
